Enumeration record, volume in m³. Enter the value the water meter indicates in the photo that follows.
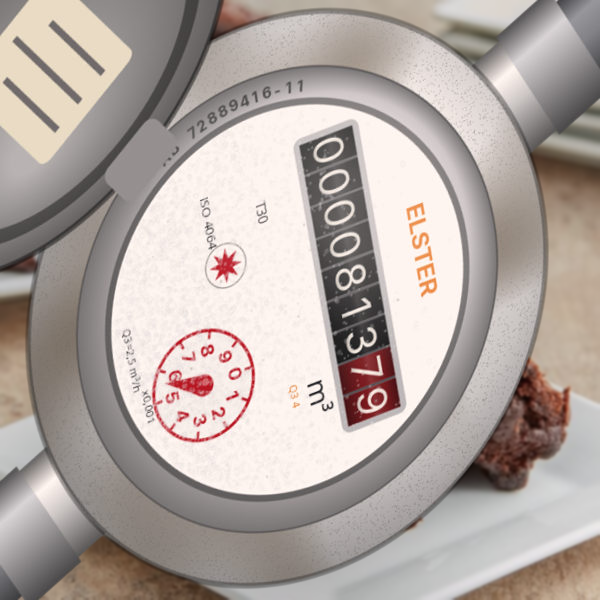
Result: 813.795 m³
